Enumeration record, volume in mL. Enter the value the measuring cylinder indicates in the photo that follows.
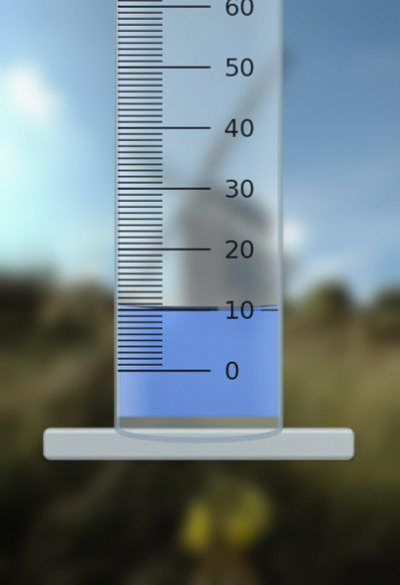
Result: 10 mL
